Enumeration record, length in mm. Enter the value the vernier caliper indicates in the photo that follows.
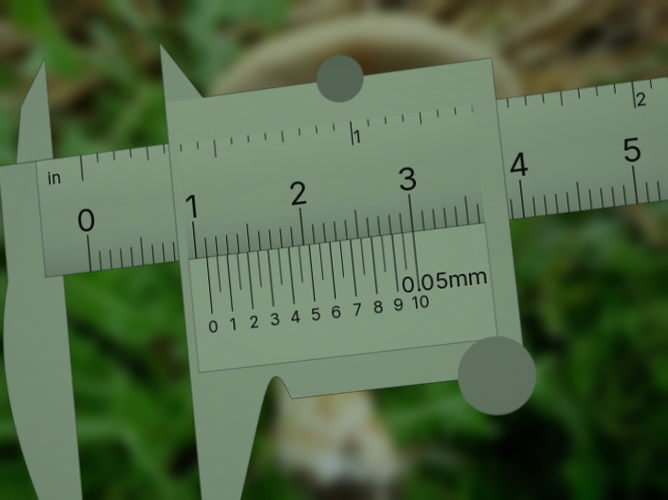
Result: 11.0 mm
